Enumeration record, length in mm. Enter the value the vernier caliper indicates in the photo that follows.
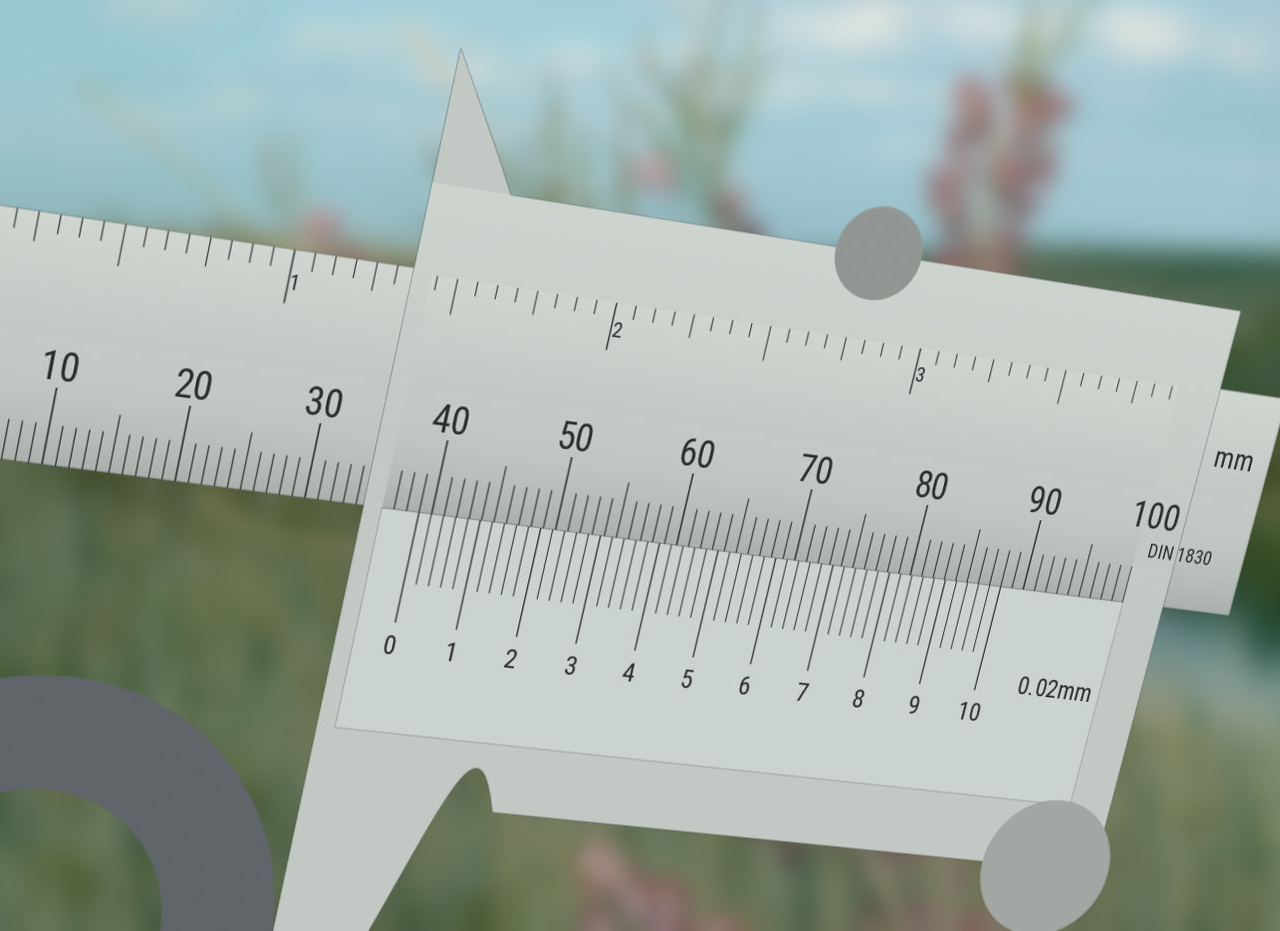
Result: 39.0 mm
